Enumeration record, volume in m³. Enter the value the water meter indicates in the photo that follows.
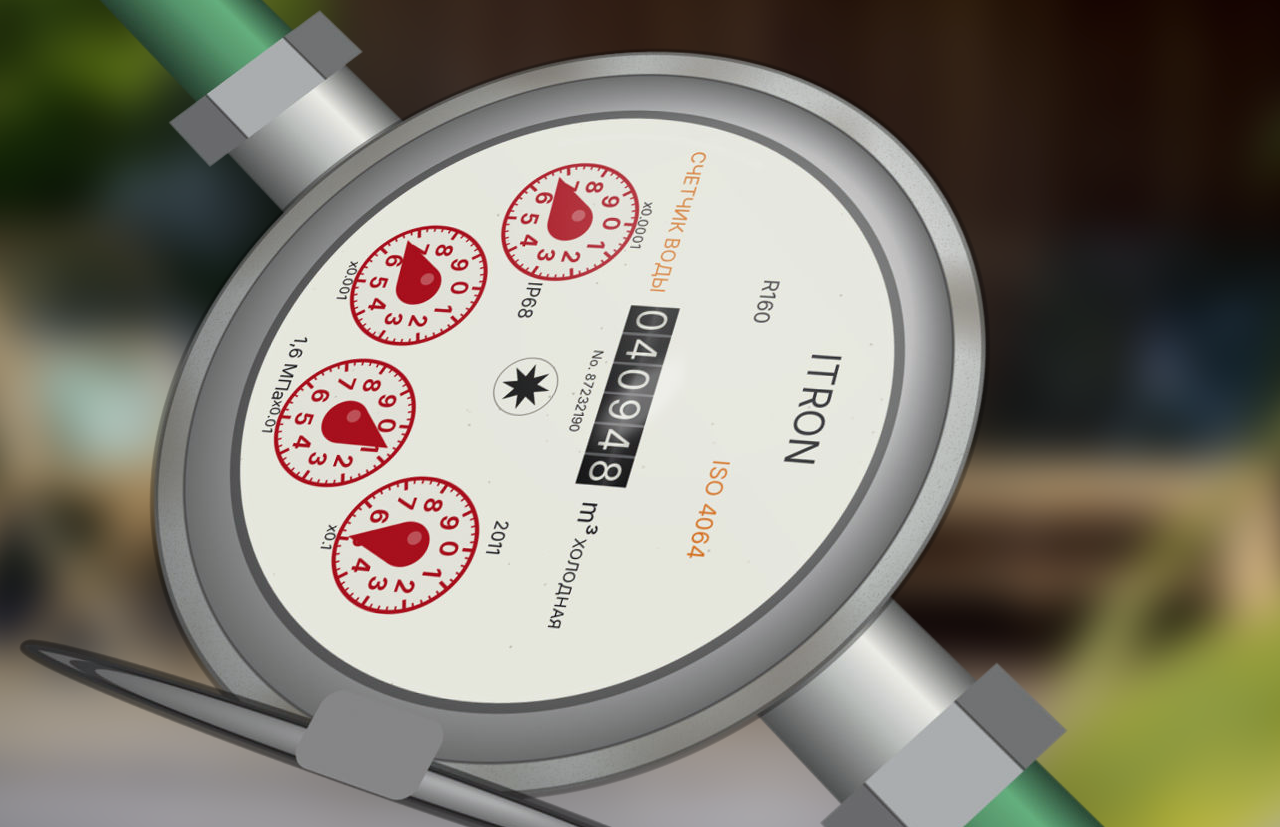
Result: 40948.5066 m³
